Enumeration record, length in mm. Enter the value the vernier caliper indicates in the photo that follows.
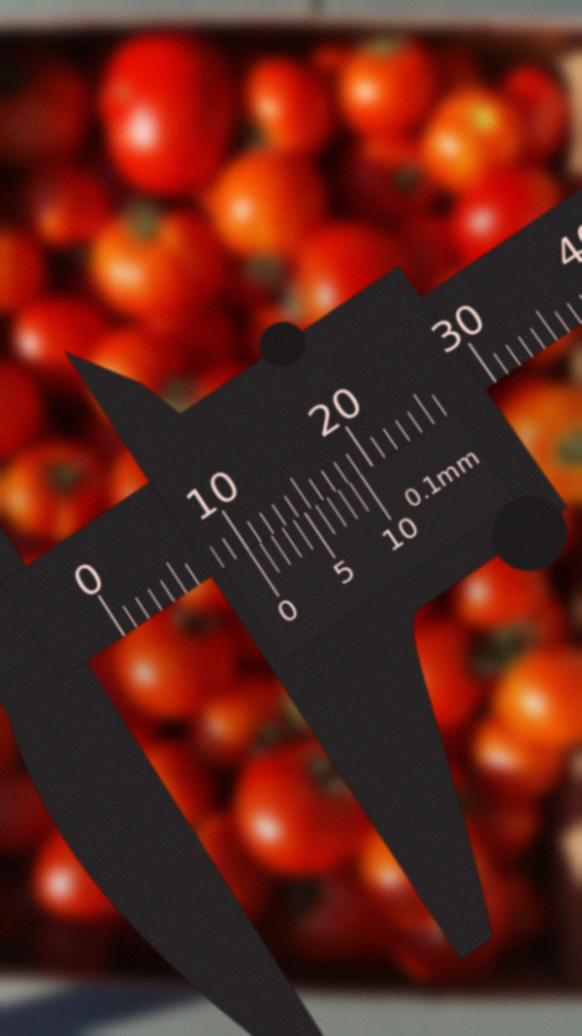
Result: 10.0 mm
